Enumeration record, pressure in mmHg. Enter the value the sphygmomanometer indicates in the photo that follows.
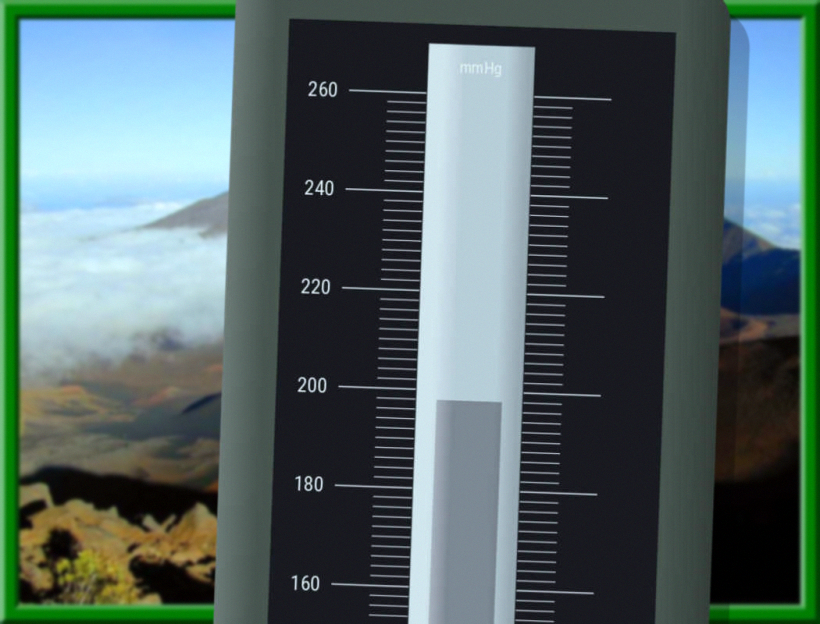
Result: 198 mmHg
